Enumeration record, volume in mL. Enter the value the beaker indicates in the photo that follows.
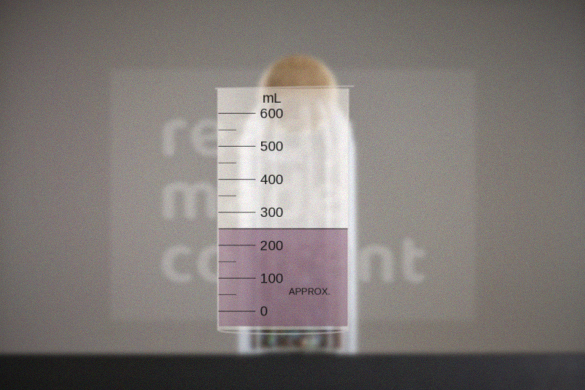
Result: 250 mL
